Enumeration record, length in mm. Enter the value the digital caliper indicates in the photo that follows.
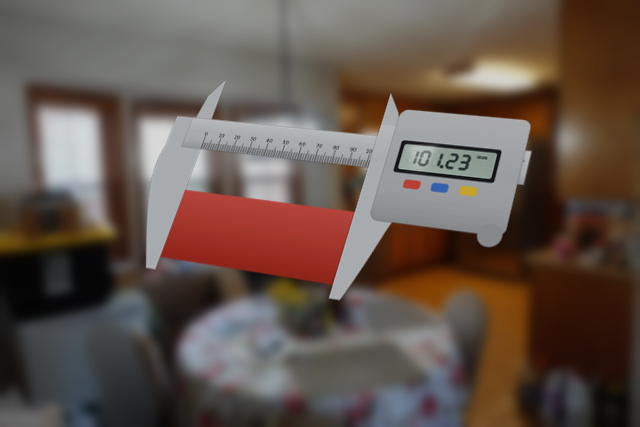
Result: 101.23 mm
